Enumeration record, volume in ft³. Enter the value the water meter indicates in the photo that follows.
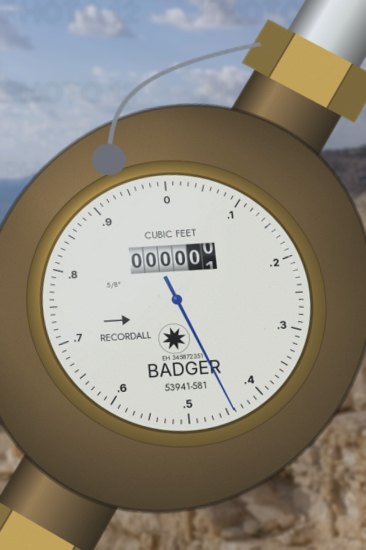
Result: 0.44 ft³
